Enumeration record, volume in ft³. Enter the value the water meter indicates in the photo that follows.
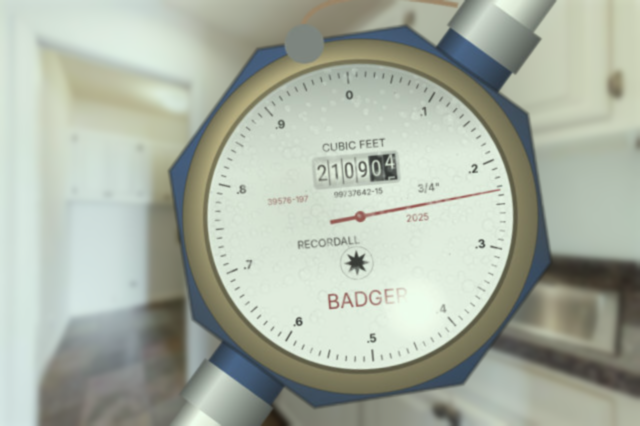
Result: 210904.23 ft³
